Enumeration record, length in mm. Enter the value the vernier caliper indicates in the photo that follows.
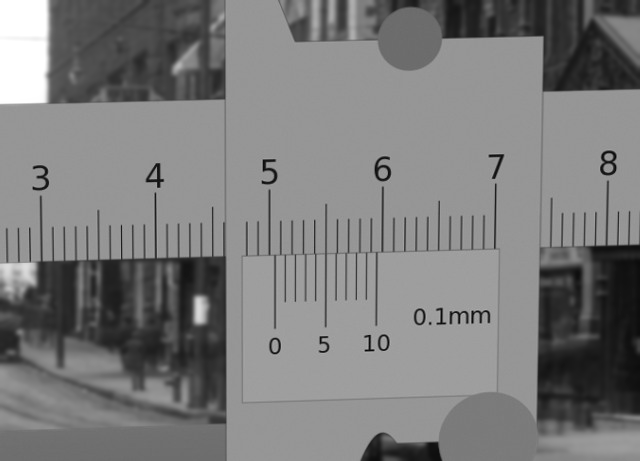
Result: 50.5 mm
